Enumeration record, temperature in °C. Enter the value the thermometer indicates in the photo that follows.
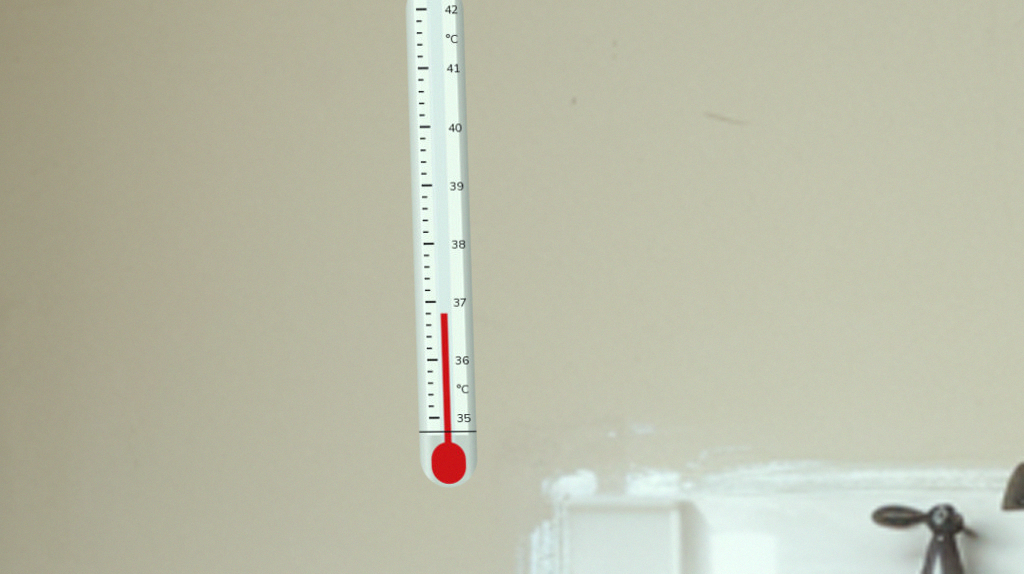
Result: 36.8 °C
